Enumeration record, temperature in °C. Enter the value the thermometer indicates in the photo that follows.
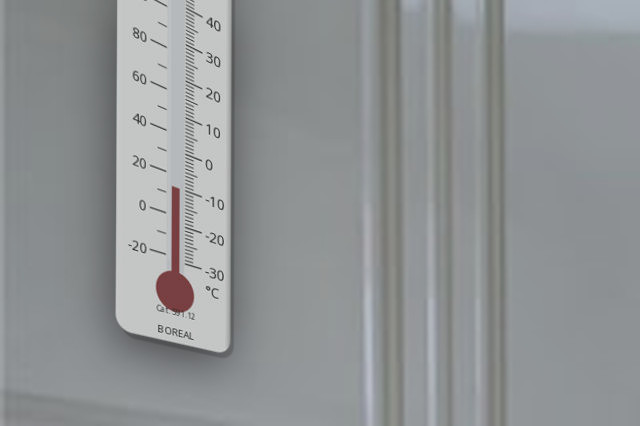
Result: -10 °C
